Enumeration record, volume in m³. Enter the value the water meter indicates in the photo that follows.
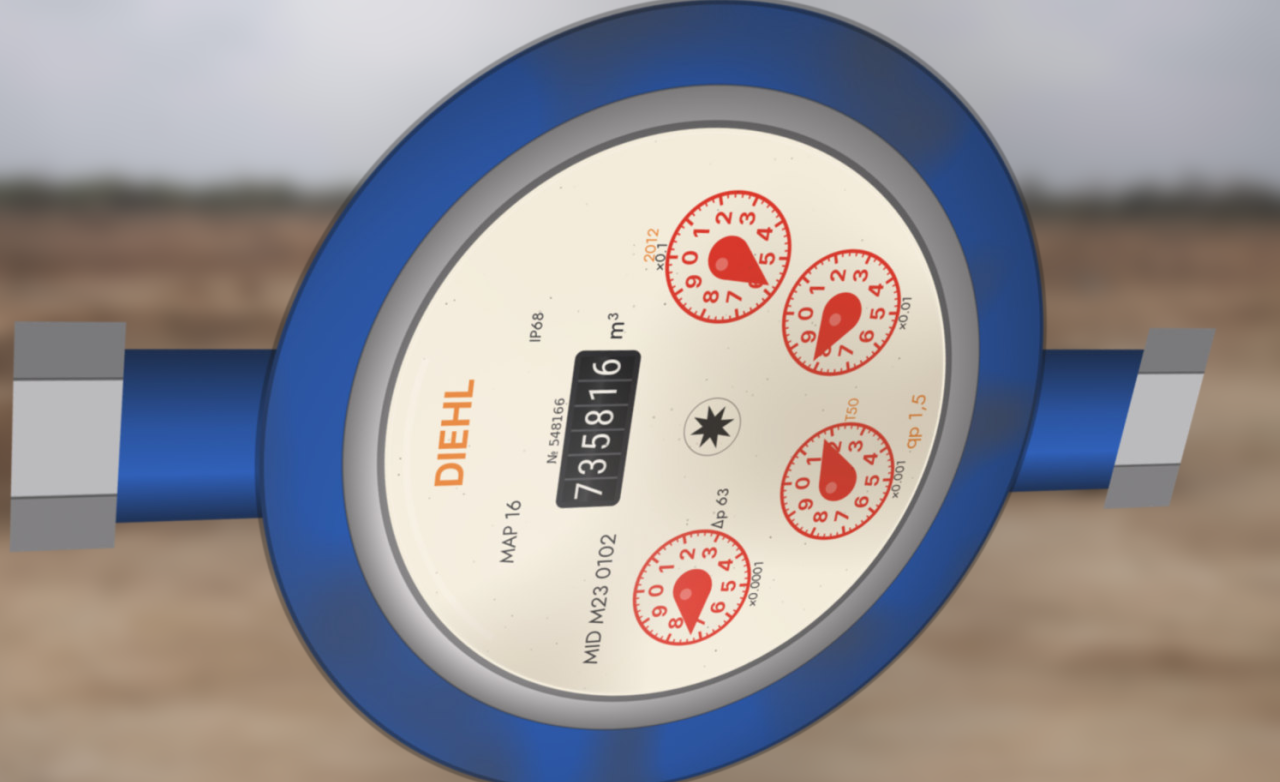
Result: 735816.5817 m³
